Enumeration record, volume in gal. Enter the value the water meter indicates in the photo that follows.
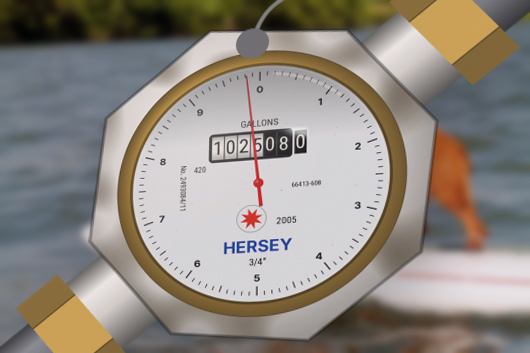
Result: 1025079.8 gal
